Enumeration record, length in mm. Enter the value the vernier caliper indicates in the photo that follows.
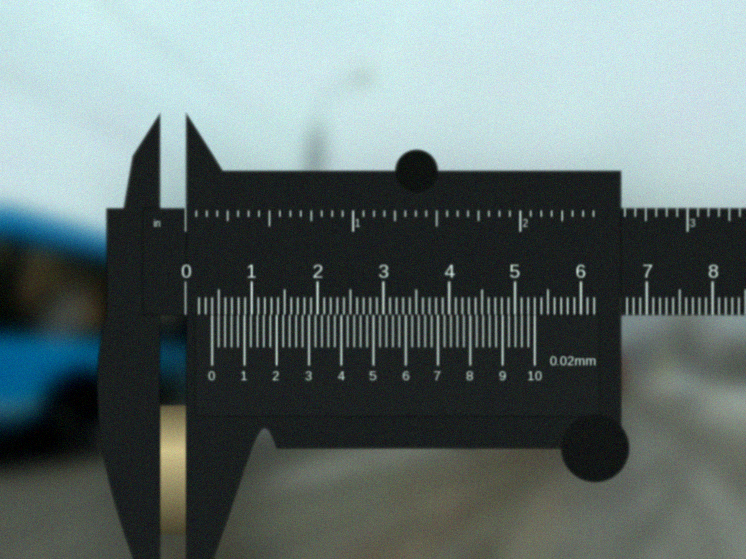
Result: 4.0 mm
